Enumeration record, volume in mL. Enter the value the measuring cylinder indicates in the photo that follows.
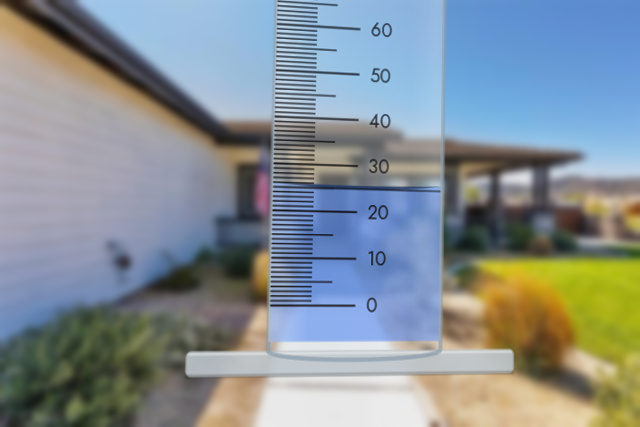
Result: 25 mL
